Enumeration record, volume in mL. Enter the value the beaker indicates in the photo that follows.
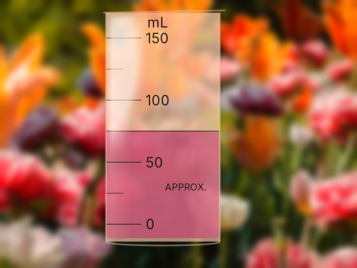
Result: 75 mL
